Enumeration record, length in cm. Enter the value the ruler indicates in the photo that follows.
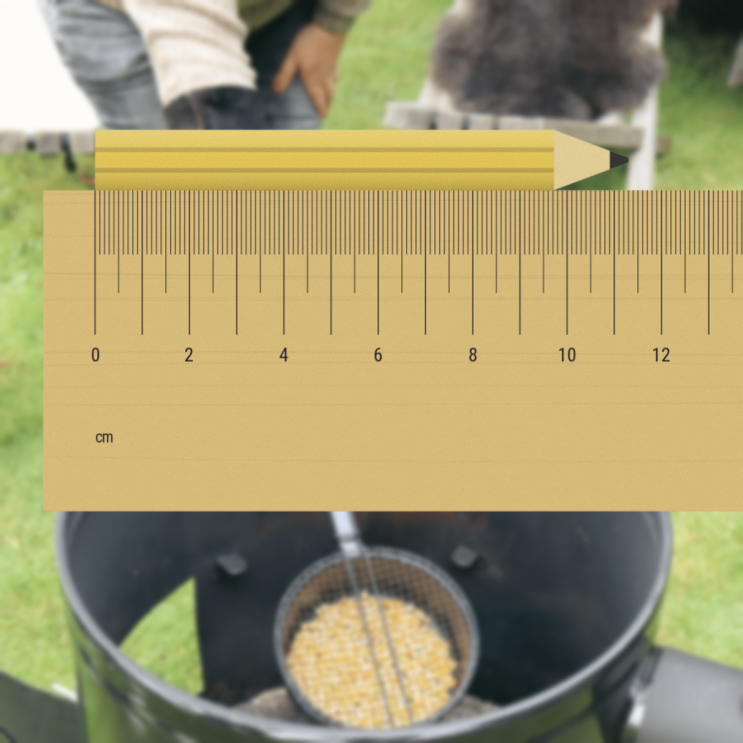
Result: 11.3 cm
